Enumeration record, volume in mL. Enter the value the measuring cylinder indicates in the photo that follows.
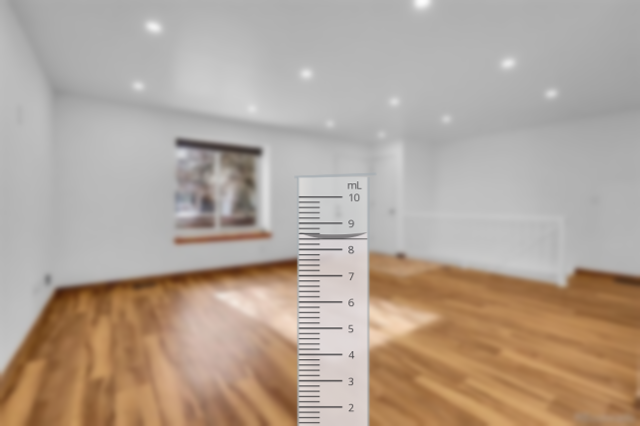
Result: 8.4 mL
